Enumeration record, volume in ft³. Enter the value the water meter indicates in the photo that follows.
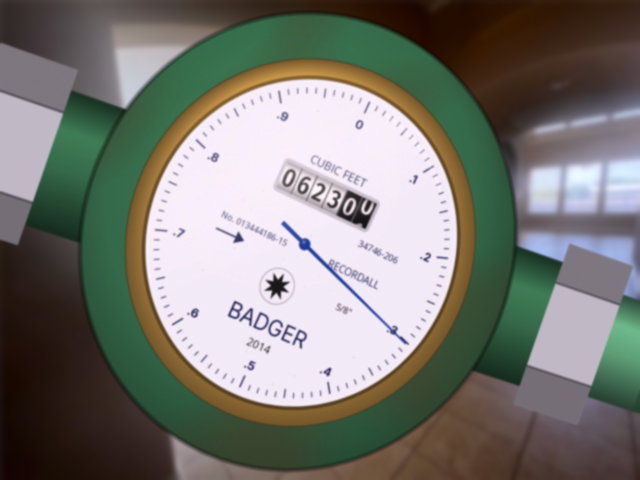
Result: 62300.30 ft³
